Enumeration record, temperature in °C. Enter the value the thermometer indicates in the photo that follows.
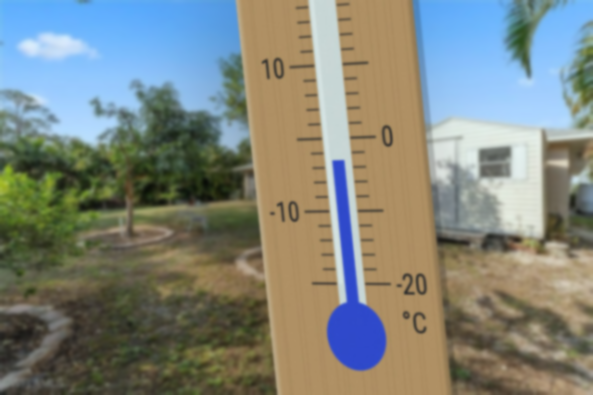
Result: -3 °C
